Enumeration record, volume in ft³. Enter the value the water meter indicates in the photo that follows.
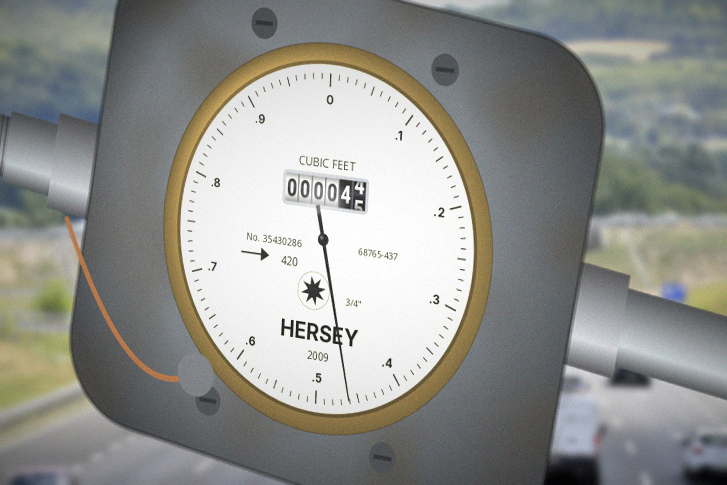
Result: 44.46 ft³
